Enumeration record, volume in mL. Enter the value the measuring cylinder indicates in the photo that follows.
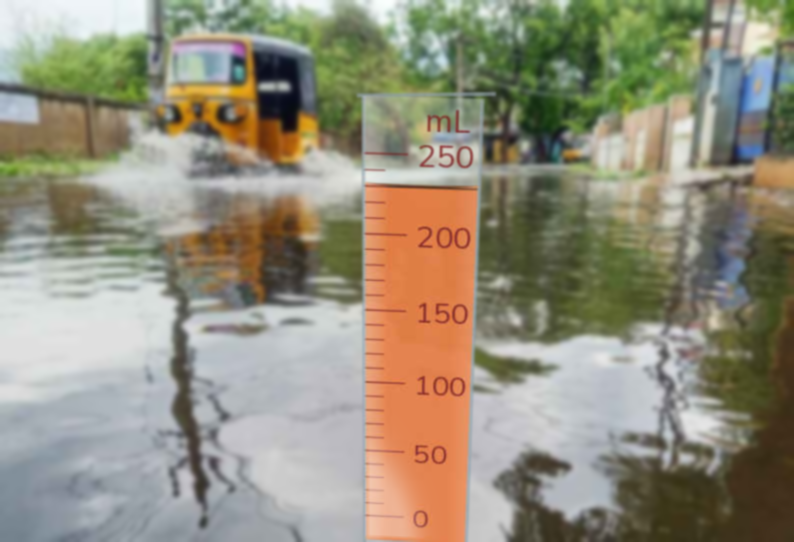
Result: 230 mL
